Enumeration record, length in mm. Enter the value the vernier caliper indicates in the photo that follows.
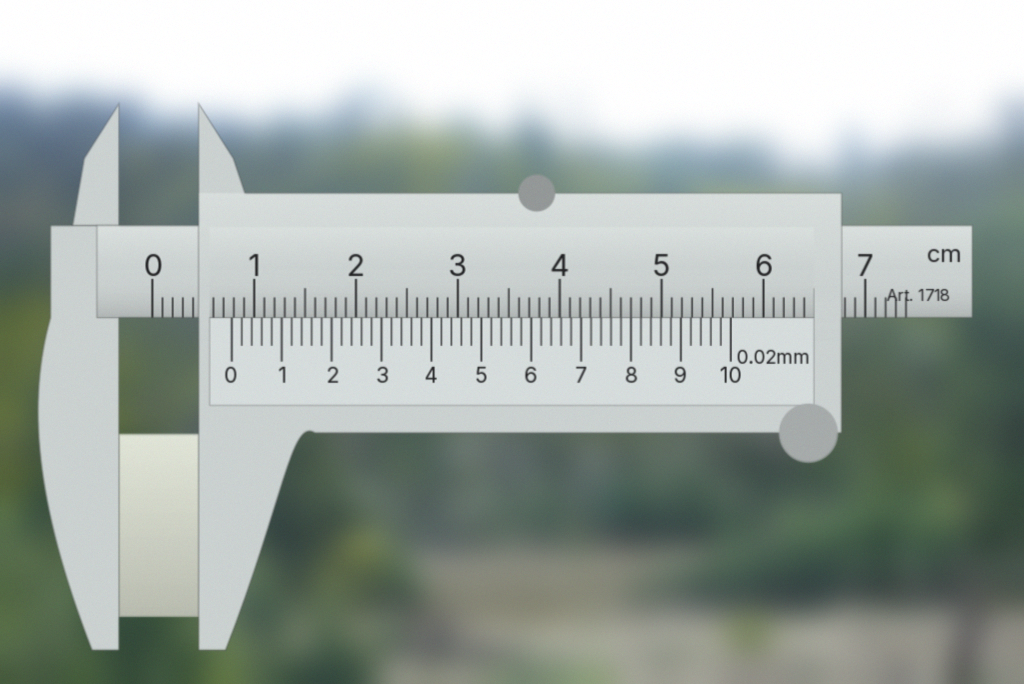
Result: 7.8 mm
